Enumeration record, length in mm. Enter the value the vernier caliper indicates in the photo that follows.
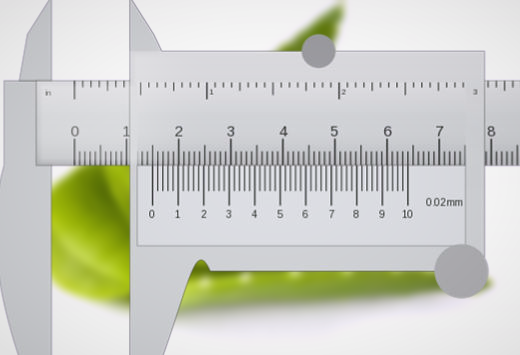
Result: 15.0 mm
